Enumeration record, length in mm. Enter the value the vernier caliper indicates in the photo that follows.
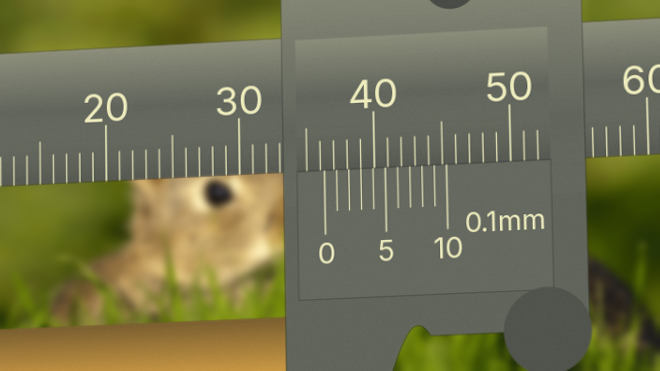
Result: 36.3 mm
